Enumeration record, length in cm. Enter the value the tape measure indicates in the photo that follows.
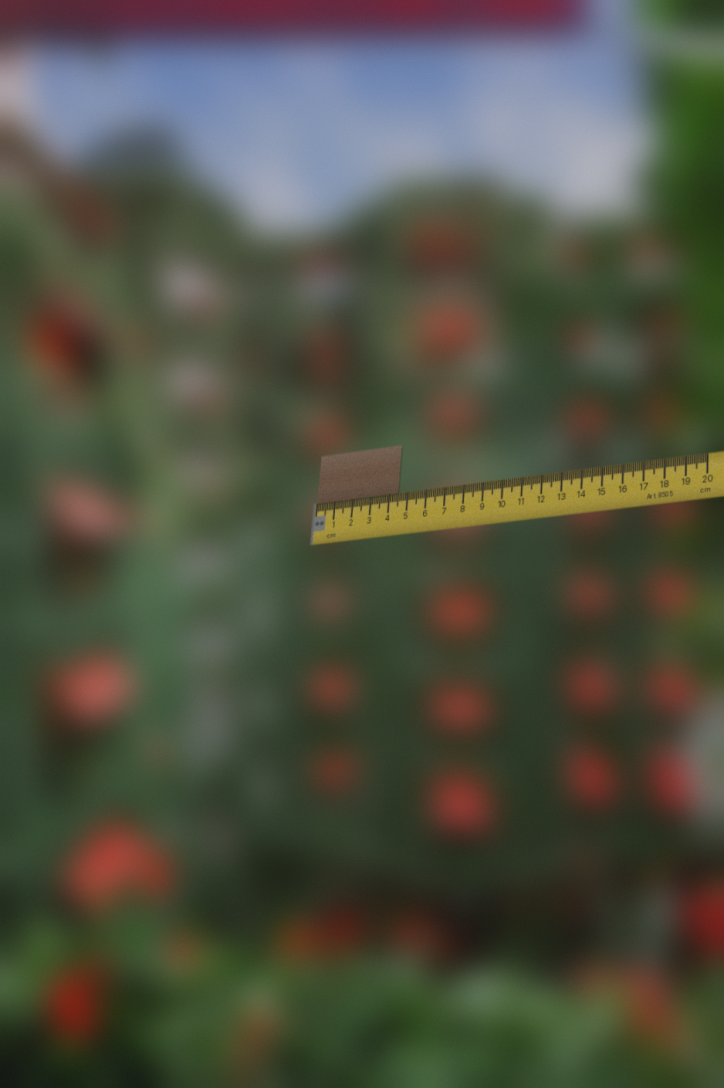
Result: 4.5 cm
